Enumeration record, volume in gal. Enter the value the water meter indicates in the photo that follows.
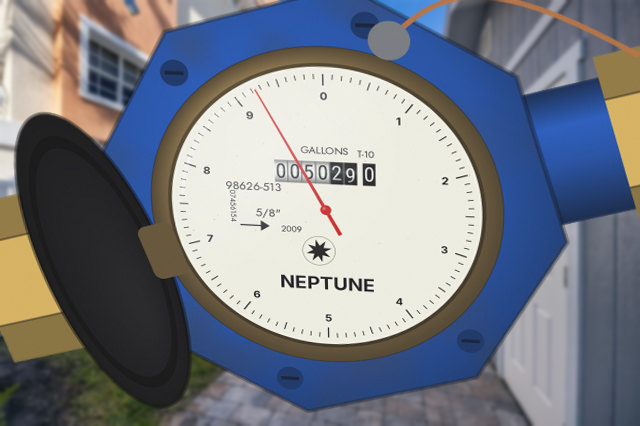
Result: 50289.2 gal
